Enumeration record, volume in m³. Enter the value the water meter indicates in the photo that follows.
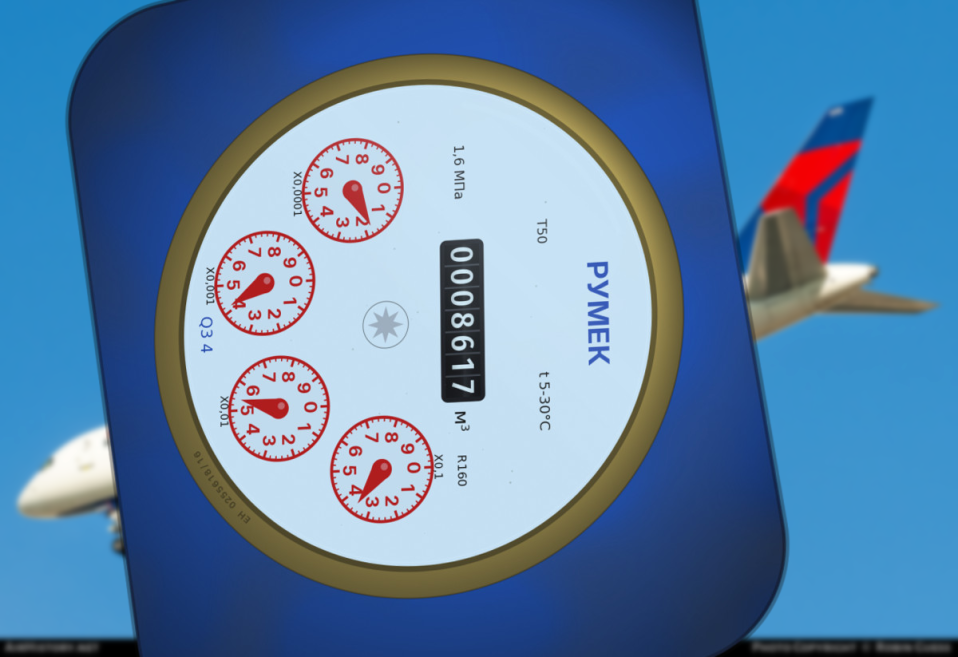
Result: 8617.3541 m³
